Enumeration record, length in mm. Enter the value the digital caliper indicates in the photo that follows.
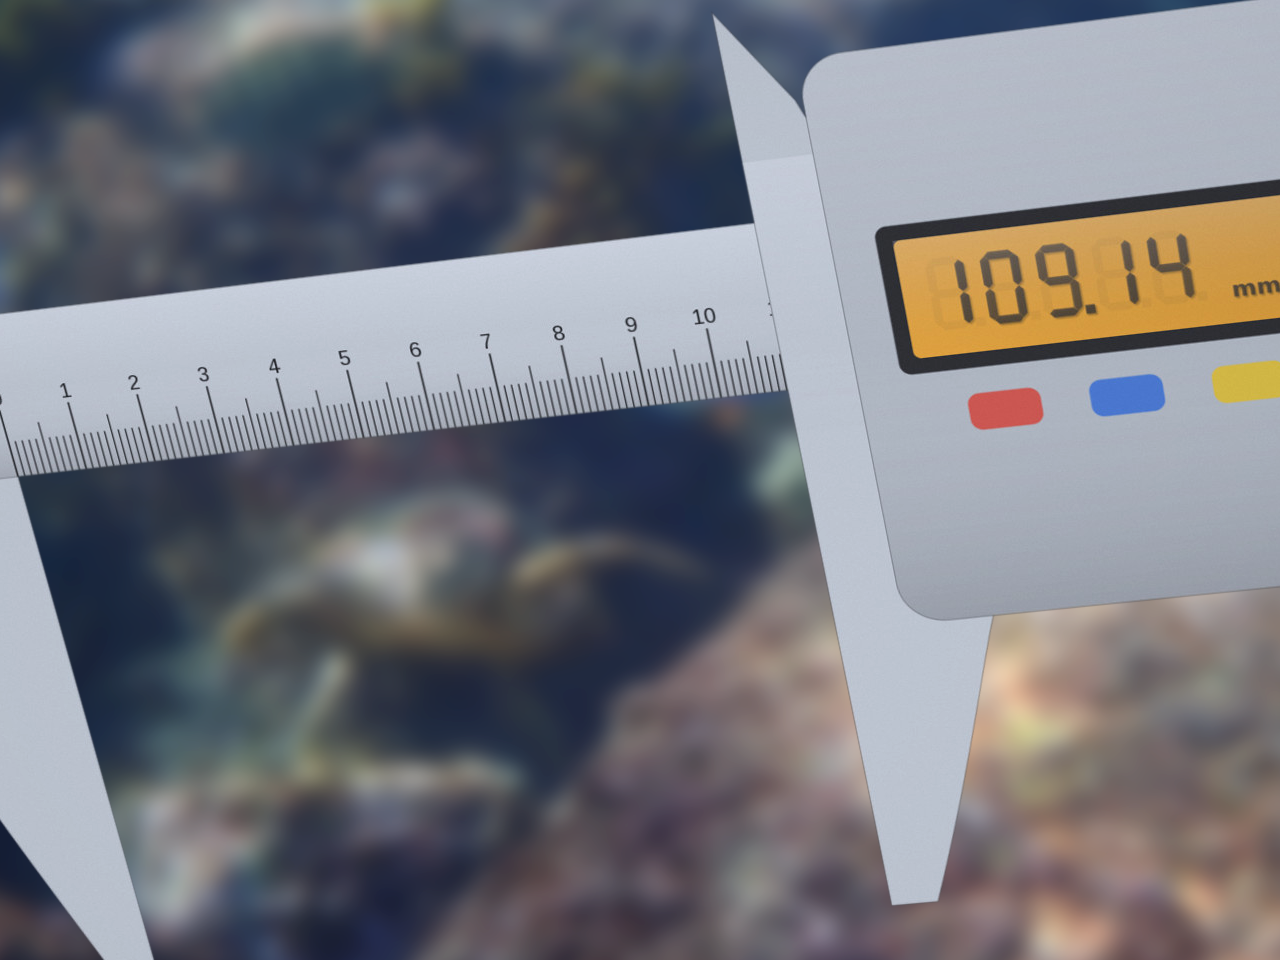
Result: 109.14 mm
